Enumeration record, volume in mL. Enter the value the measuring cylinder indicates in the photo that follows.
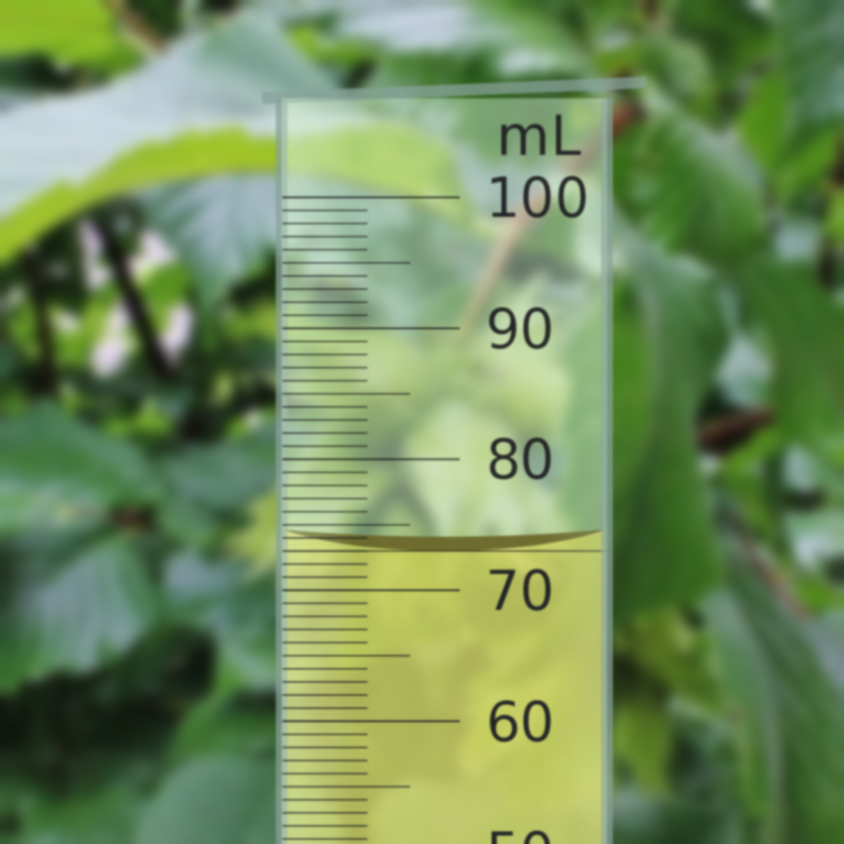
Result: 73 mL
